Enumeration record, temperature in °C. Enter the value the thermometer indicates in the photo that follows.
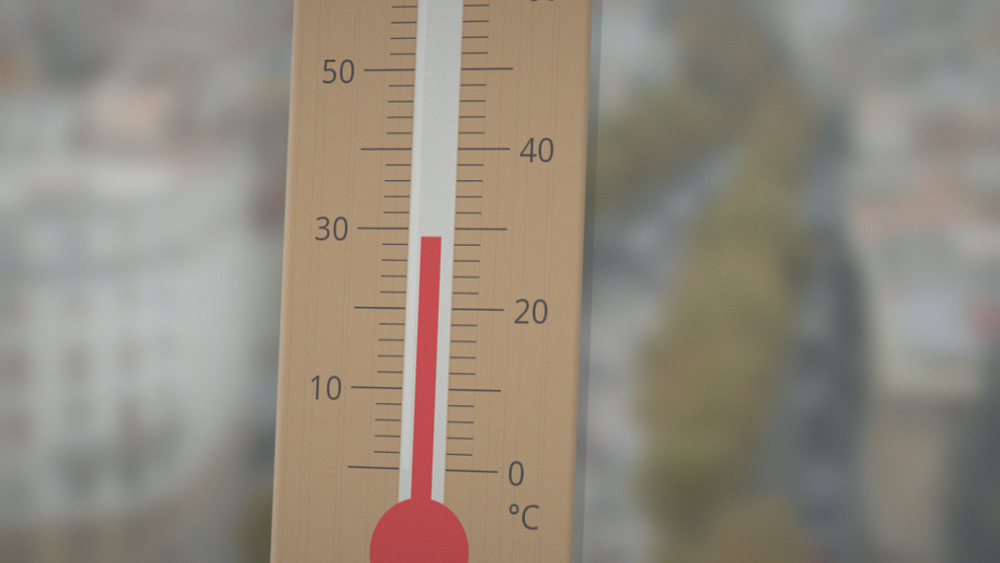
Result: 29 °C
